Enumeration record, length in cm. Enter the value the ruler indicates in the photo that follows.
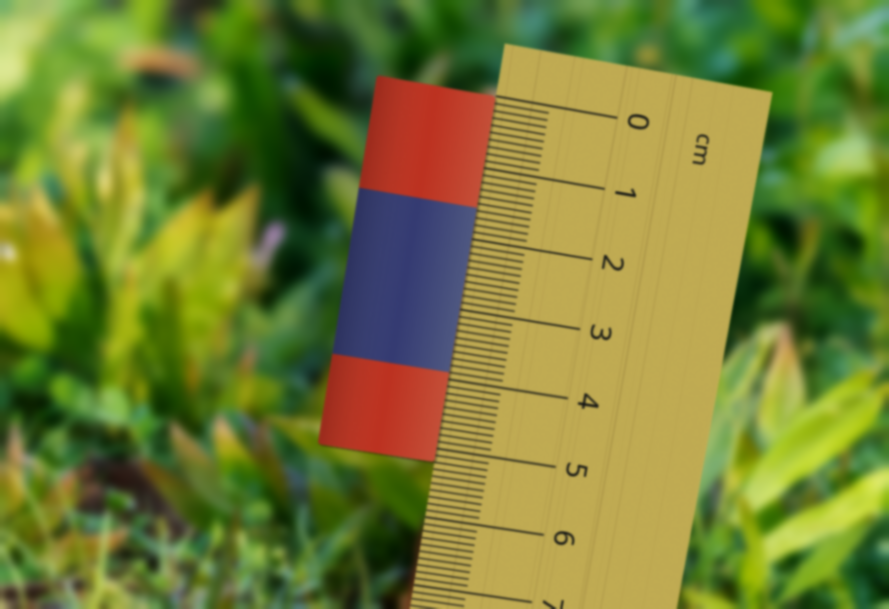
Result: 5.2 cm
